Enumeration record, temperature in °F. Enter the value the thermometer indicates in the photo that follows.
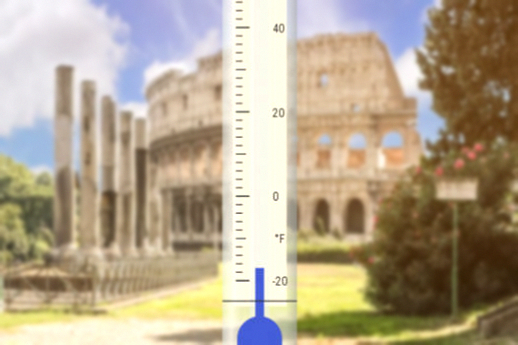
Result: -17 °F
